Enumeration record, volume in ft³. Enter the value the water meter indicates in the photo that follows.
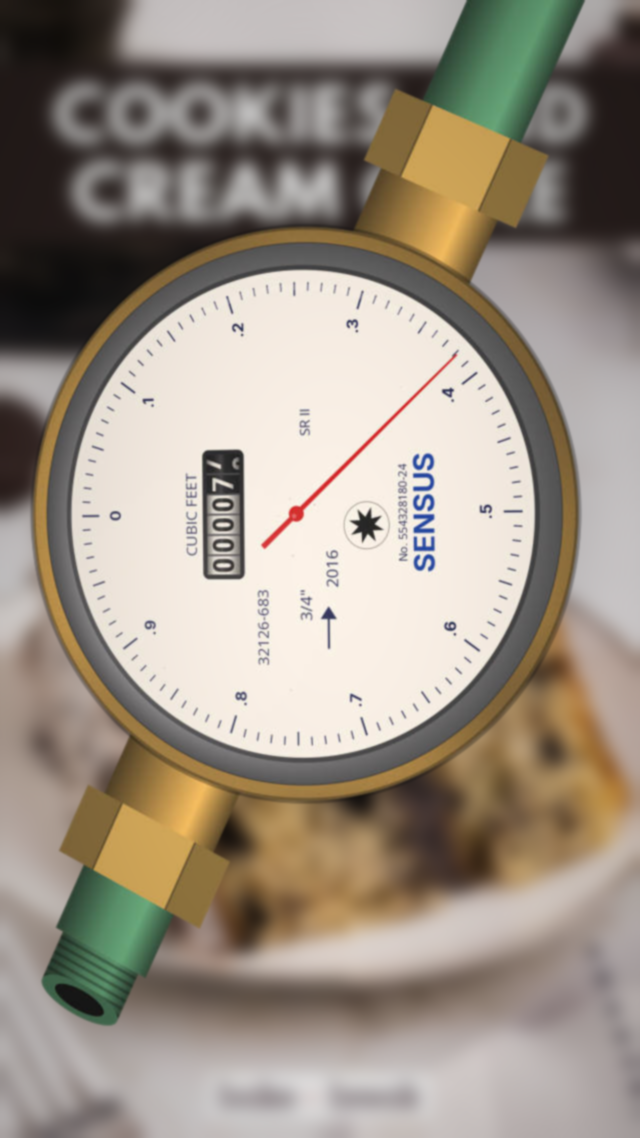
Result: 77.38 ft³
